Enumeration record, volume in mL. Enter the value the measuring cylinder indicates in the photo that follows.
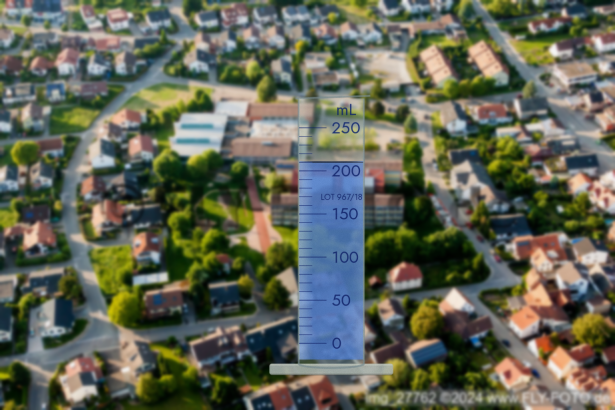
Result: 210 mL
